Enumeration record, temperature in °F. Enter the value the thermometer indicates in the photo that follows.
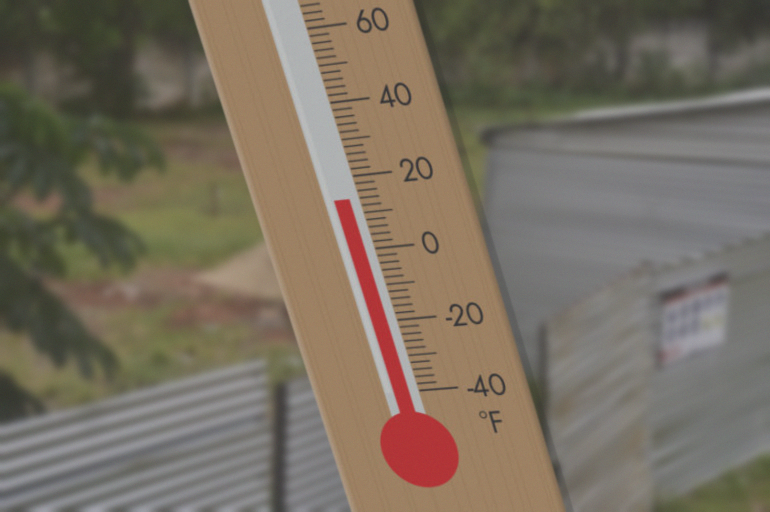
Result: 14 °F
